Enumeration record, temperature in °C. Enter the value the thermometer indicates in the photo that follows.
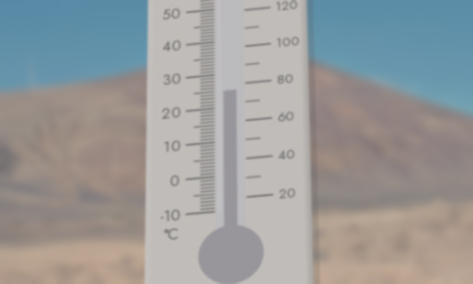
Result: 25 °C
